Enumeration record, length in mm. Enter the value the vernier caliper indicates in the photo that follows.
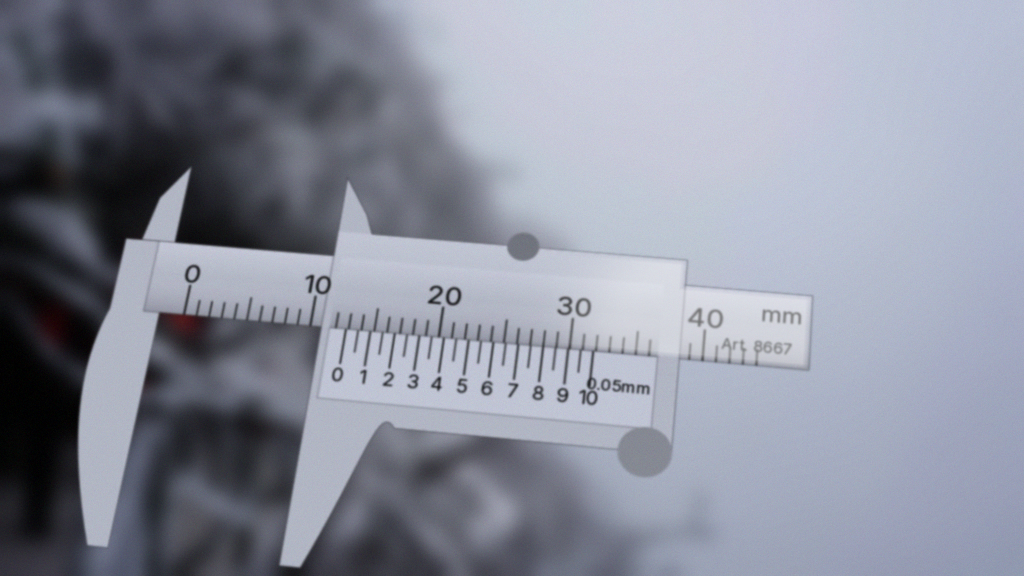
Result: 12.8 mm
